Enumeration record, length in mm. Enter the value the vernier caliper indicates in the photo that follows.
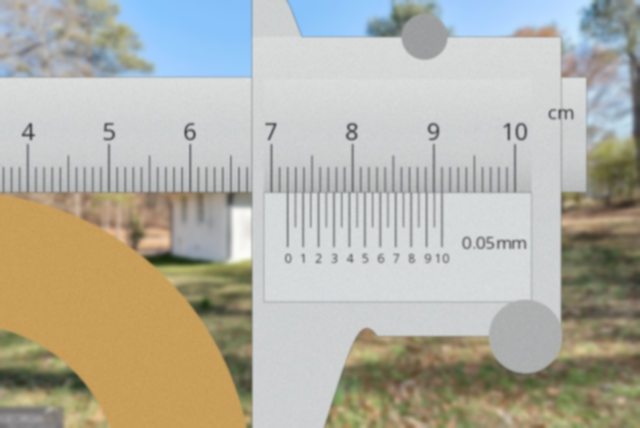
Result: 72.0 mm
